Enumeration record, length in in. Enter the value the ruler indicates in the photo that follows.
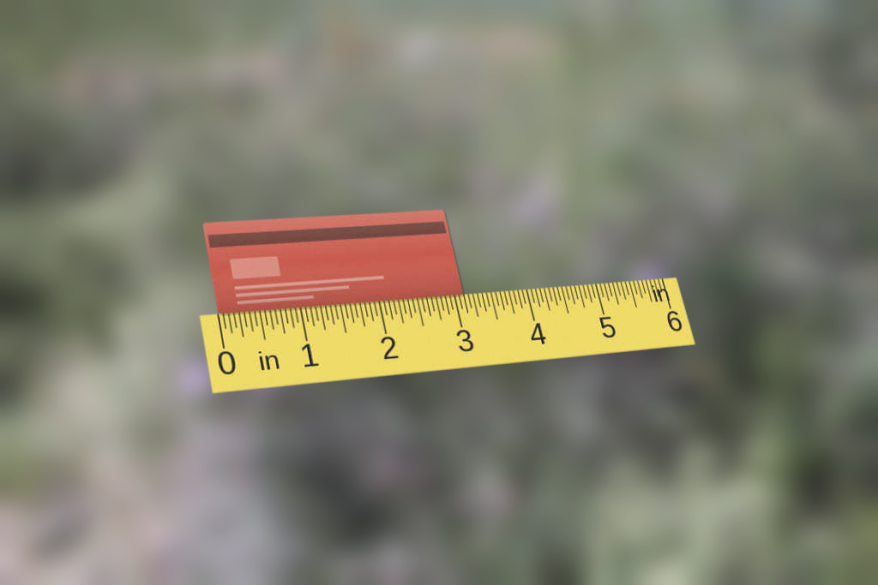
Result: 3.125 in
